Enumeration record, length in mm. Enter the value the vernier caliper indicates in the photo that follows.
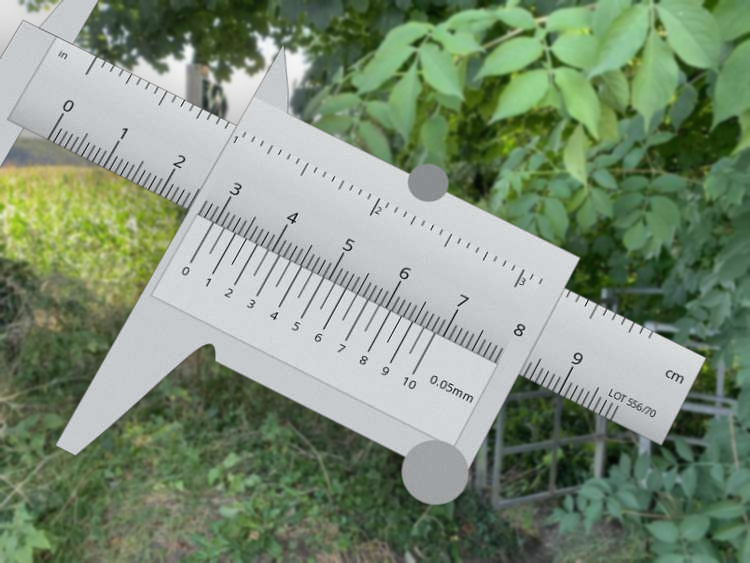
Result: 29.6 mm
